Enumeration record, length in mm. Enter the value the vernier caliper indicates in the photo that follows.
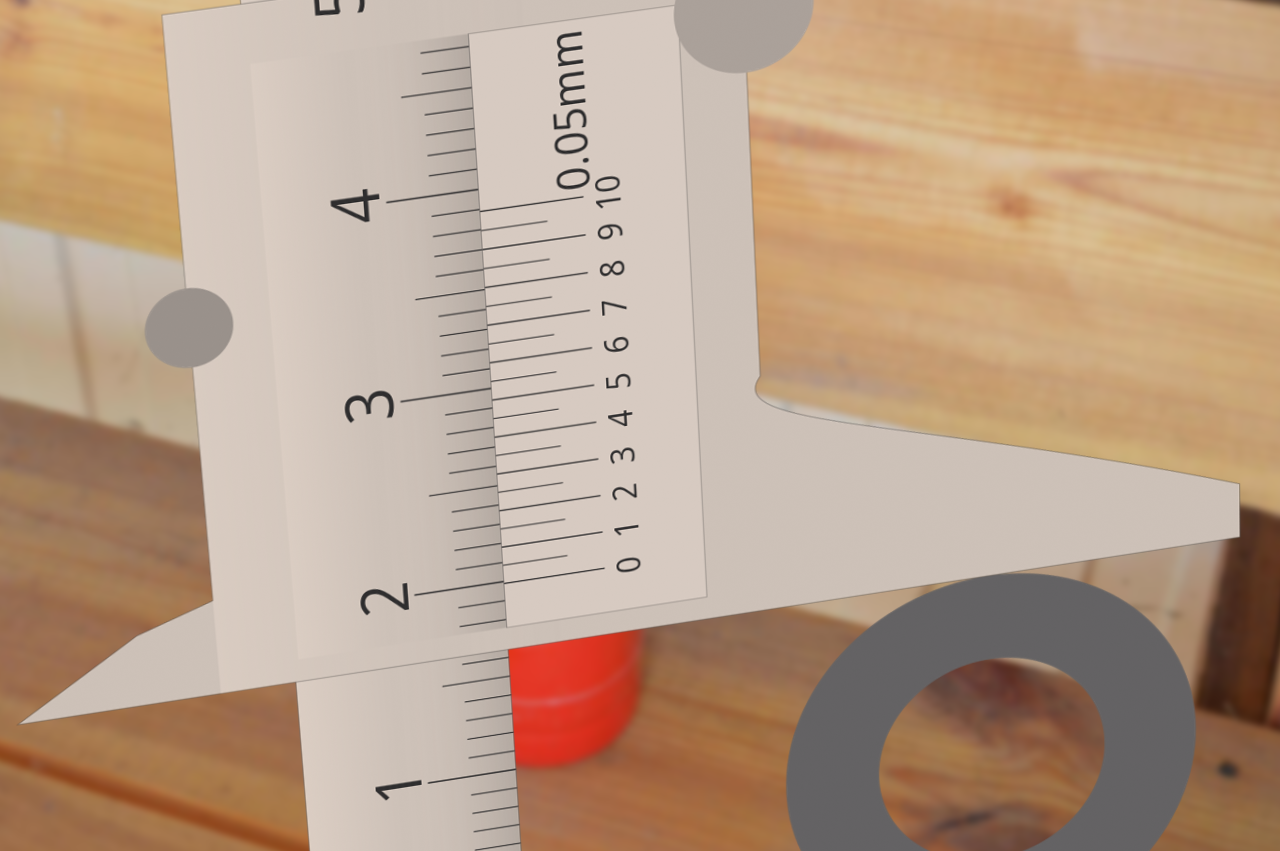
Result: 19.9 mm
